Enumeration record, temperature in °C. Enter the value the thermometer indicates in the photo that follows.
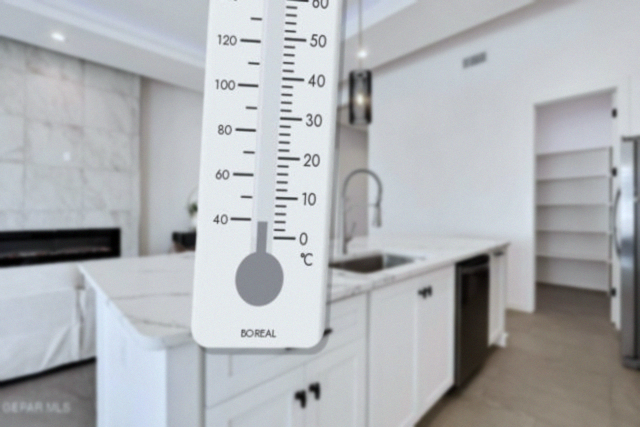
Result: 4 °C
